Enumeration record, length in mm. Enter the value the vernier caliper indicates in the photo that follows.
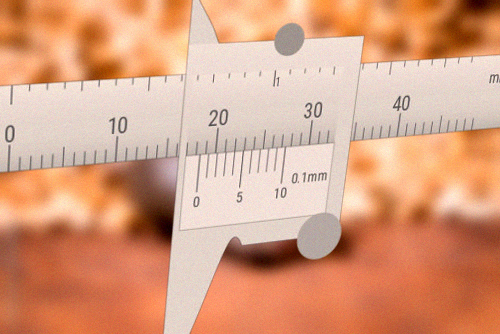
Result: 18.4 mm
